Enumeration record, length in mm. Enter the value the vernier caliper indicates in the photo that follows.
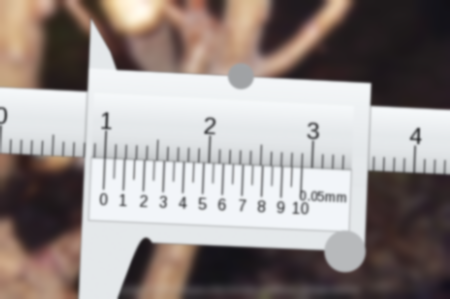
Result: 10.0 mm
